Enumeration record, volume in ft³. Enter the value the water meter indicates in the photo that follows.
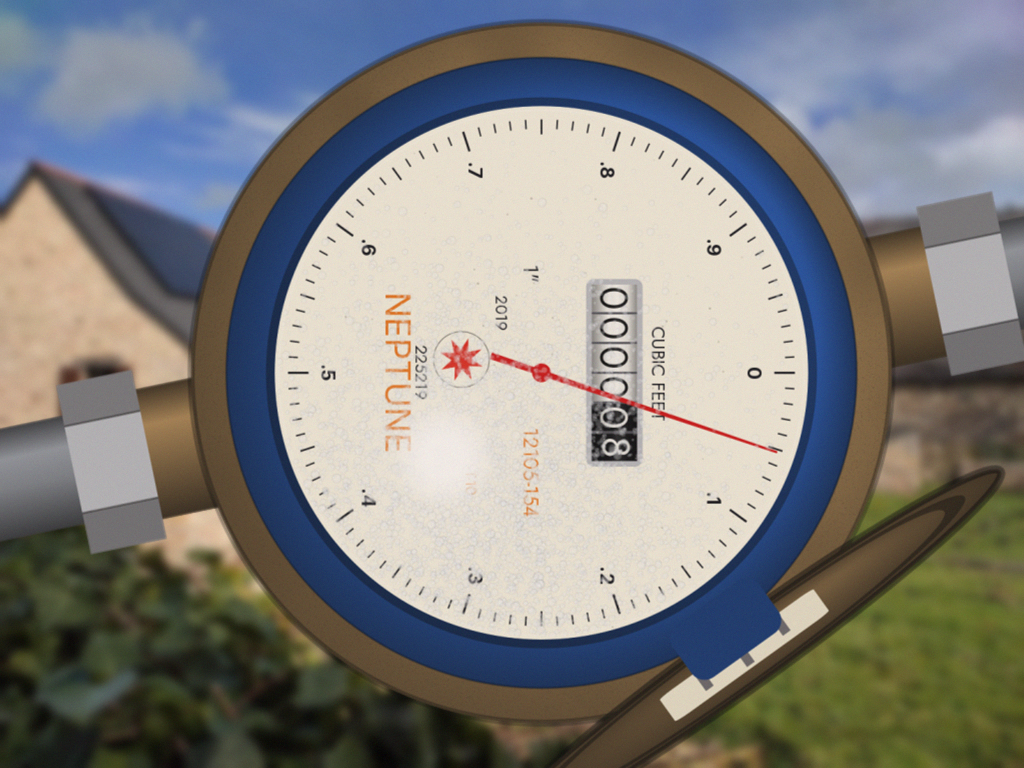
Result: 8.05 ft³
